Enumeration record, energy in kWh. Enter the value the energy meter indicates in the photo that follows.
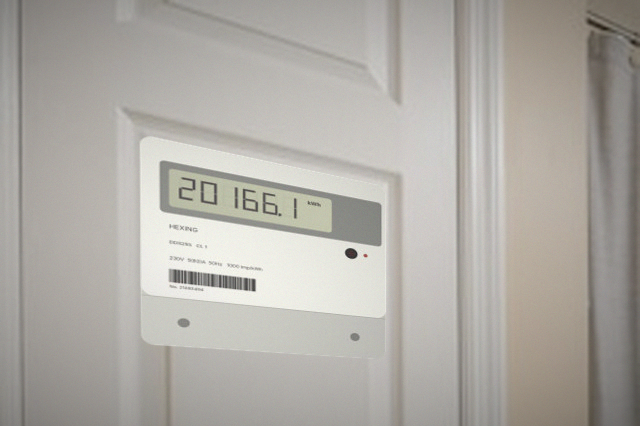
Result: 20166.1 kWh
